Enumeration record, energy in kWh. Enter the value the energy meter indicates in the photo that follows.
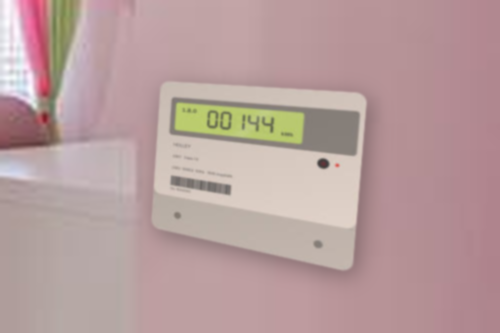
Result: 144 kWh
